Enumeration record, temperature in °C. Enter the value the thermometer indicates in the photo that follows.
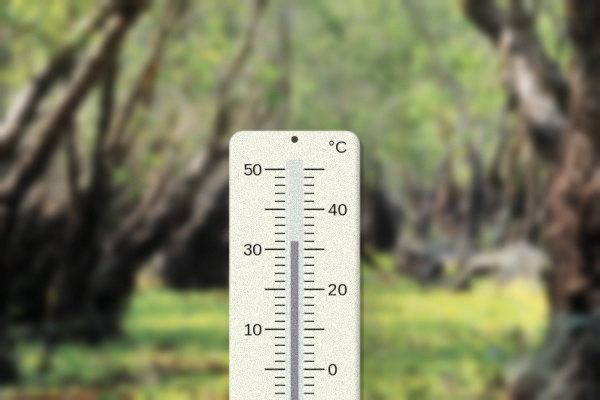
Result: 32 °C
